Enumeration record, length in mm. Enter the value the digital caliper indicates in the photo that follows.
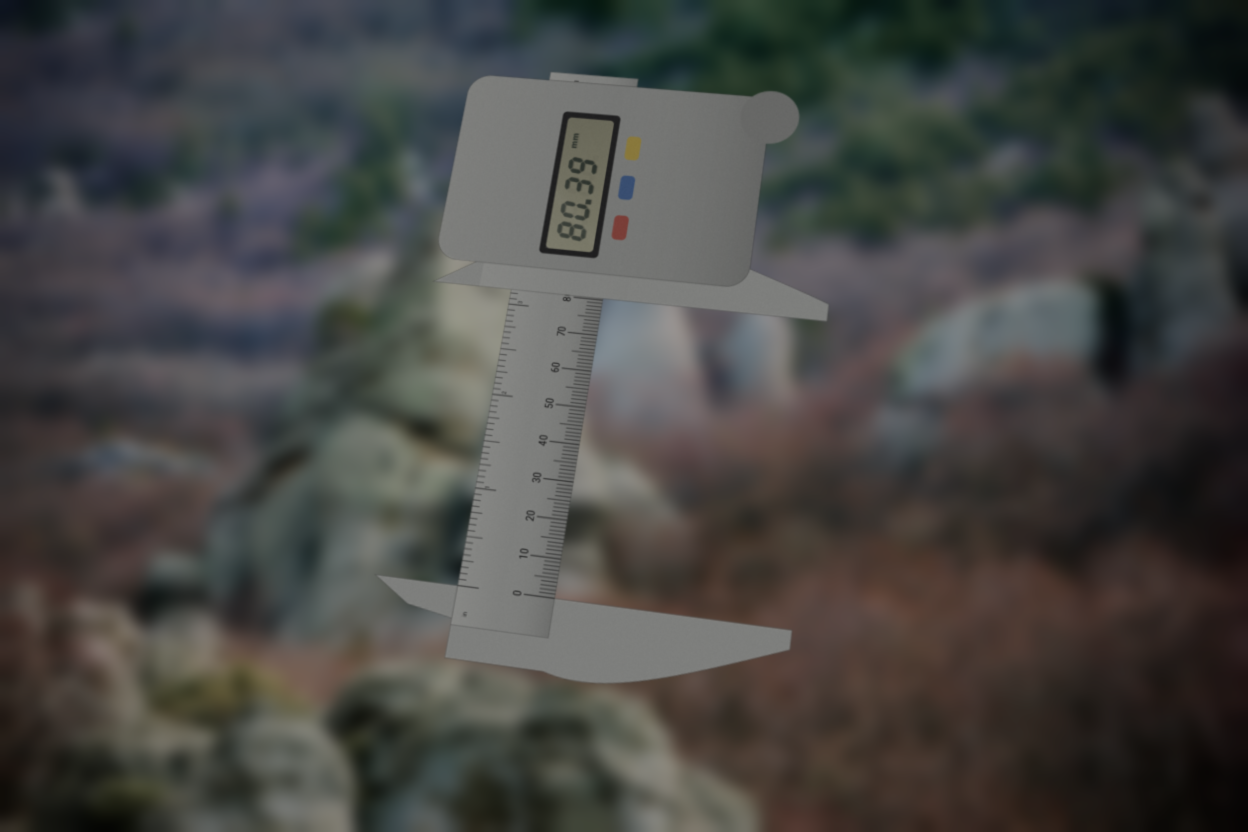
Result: 80.39 mm
